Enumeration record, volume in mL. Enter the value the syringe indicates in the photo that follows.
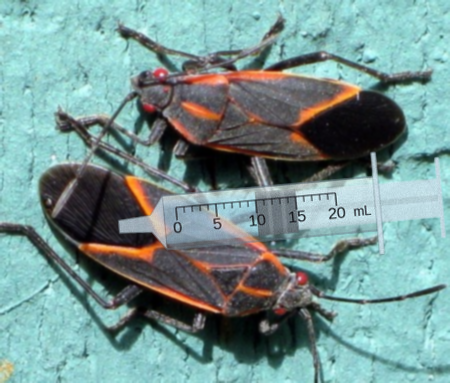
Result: 10 mL
